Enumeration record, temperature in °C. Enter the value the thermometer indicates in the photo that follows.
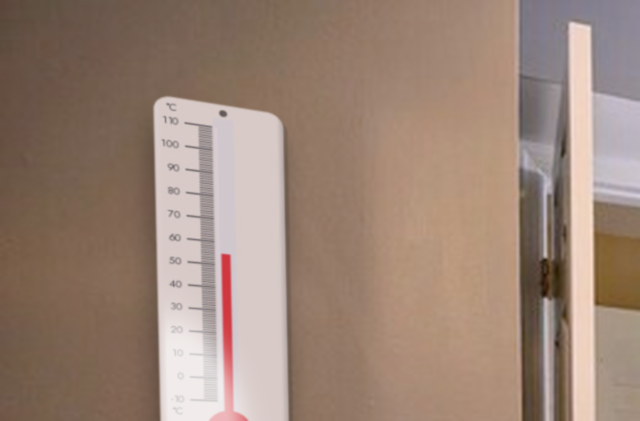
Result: 55 °C
